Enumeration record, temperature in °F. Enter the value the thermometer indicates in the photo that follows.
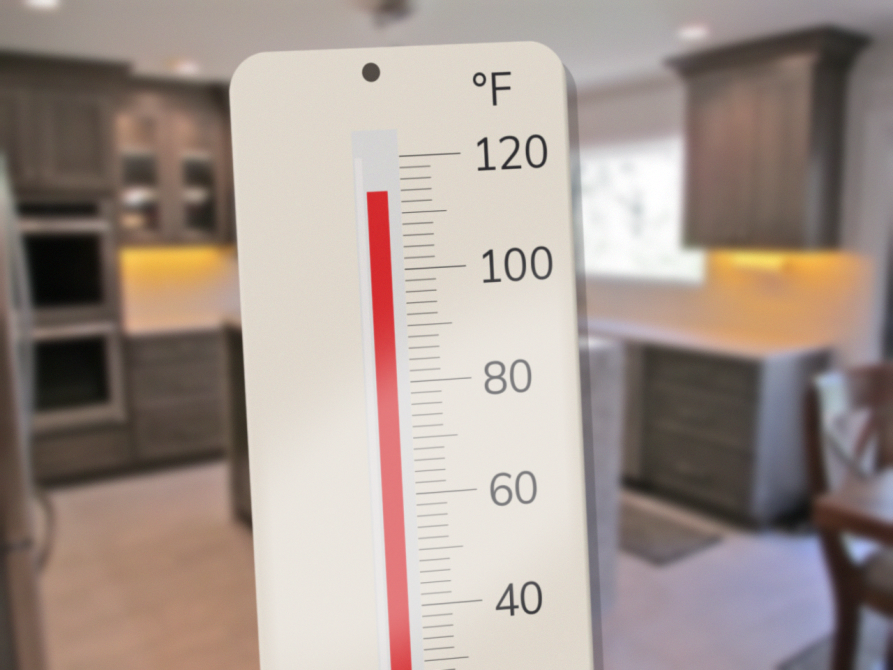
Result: 114 °F
